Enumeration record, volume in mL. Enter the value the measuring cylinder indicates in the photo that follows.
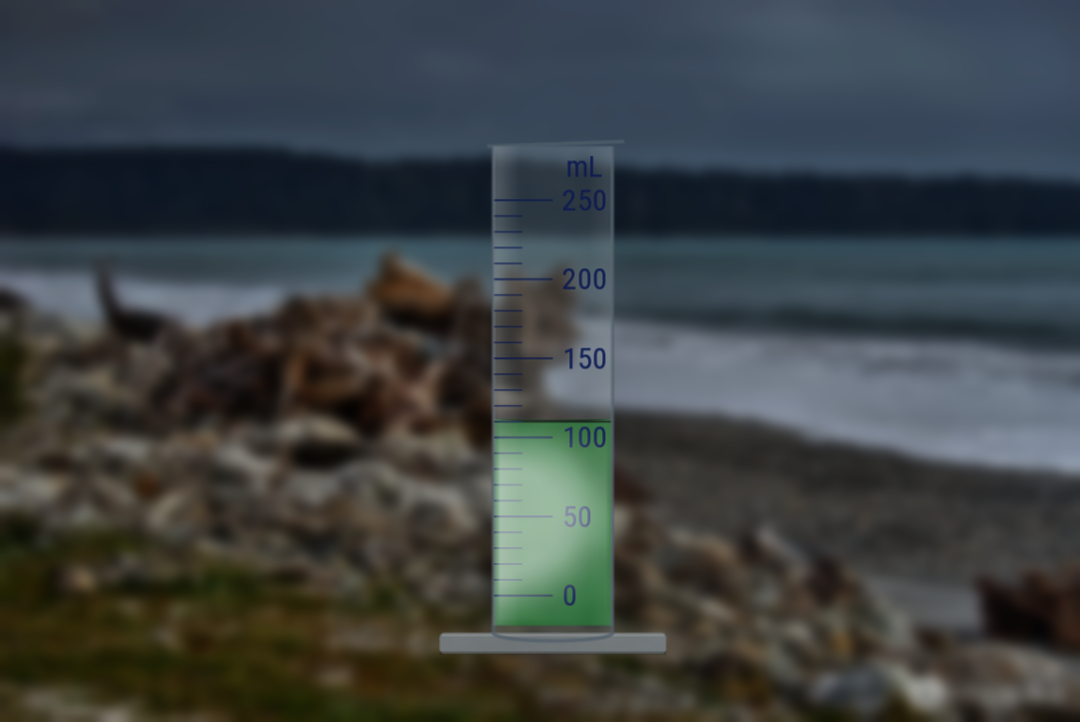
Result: 110 mL
